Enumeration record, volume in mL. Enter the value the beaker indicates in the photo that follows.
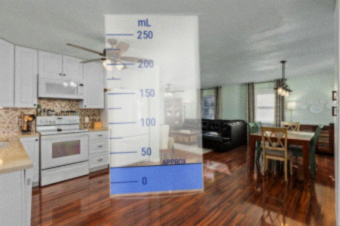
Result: 25 mL
